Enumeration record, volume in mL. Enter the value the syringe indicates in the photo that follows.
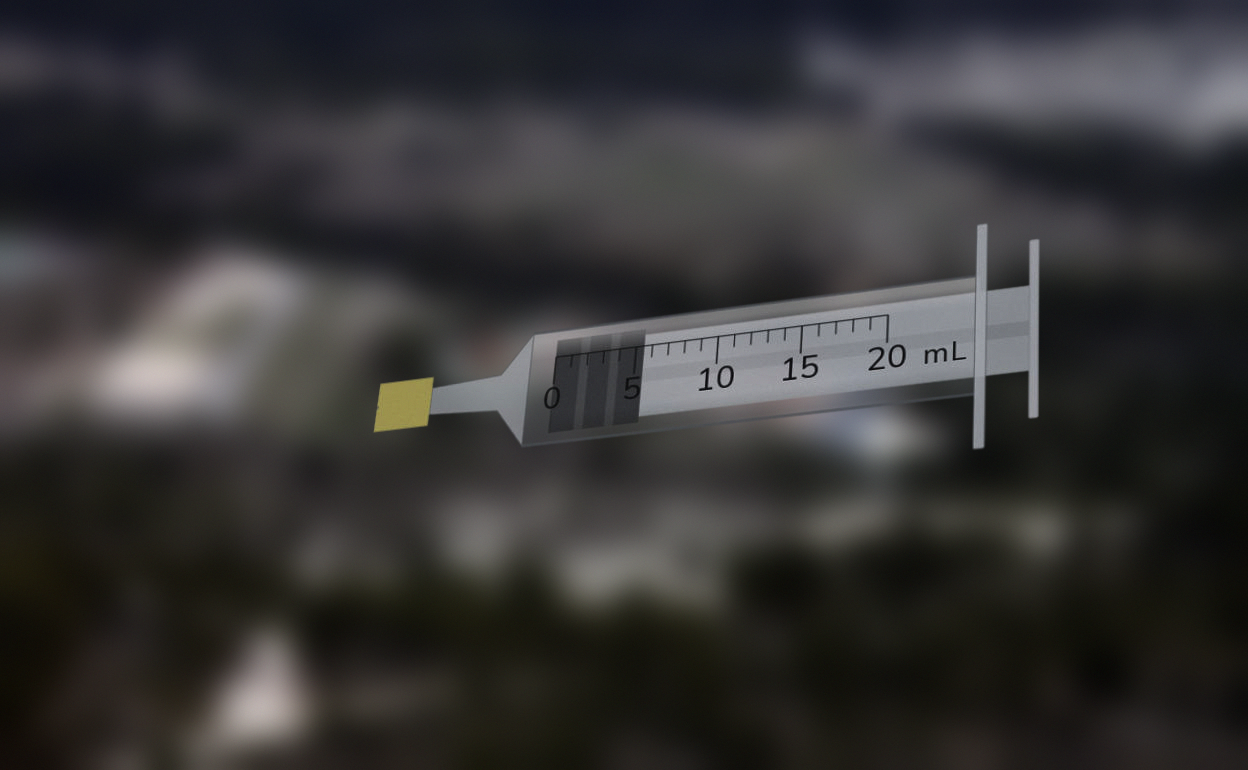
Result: 0 mL
